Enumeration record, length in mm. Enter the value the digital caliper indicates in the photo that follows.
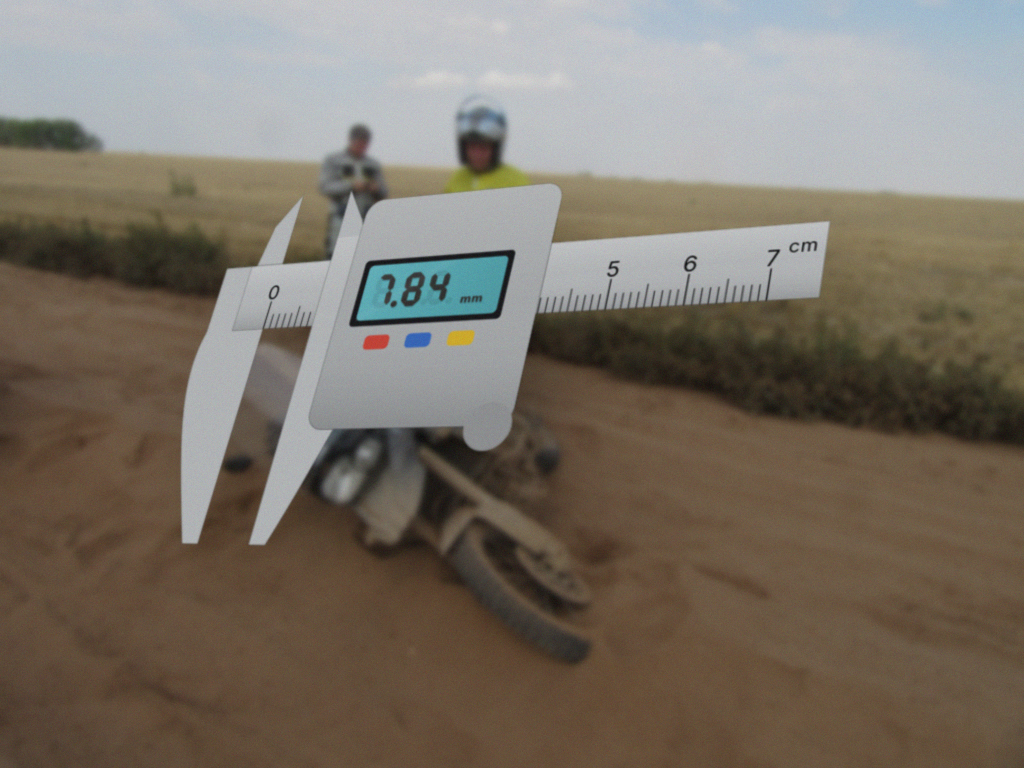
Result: 7.84 mm
